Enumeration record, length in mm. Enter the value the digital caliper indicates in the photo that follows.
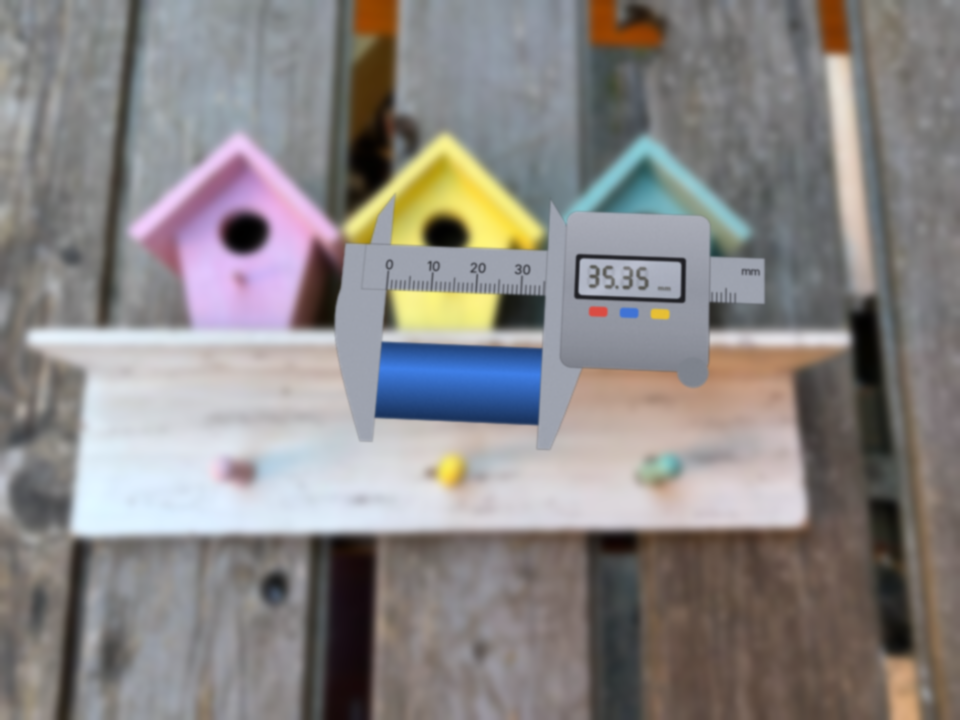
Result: 35.35 mm
